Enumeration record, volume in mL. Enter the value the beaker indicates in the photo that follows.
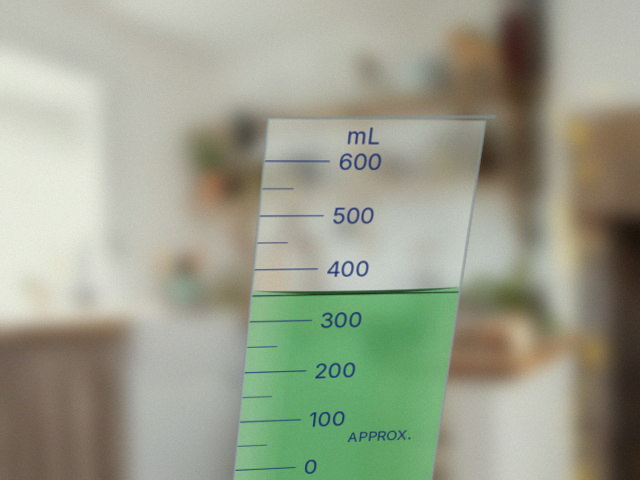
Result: 350 mL
